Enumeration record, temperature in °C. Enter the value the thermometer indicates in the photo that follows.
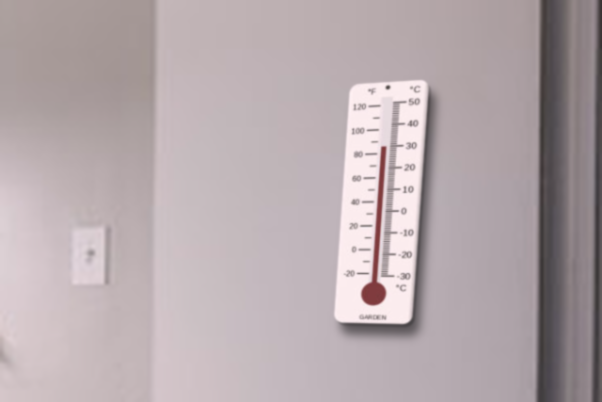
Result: 30 °C
